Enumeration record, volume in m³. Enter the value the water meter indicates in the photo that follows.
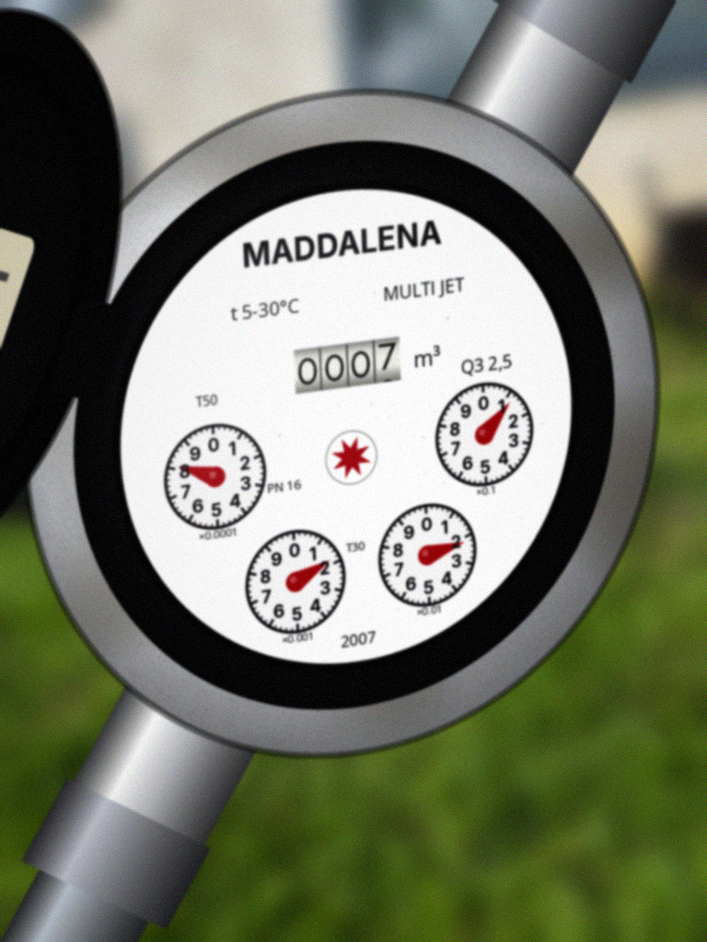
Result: 7.1218 m³
